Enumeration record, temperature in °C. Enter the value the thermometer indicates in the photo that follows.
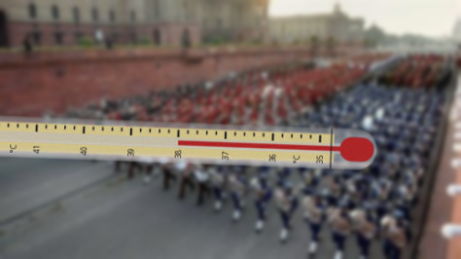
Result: 38 °C
